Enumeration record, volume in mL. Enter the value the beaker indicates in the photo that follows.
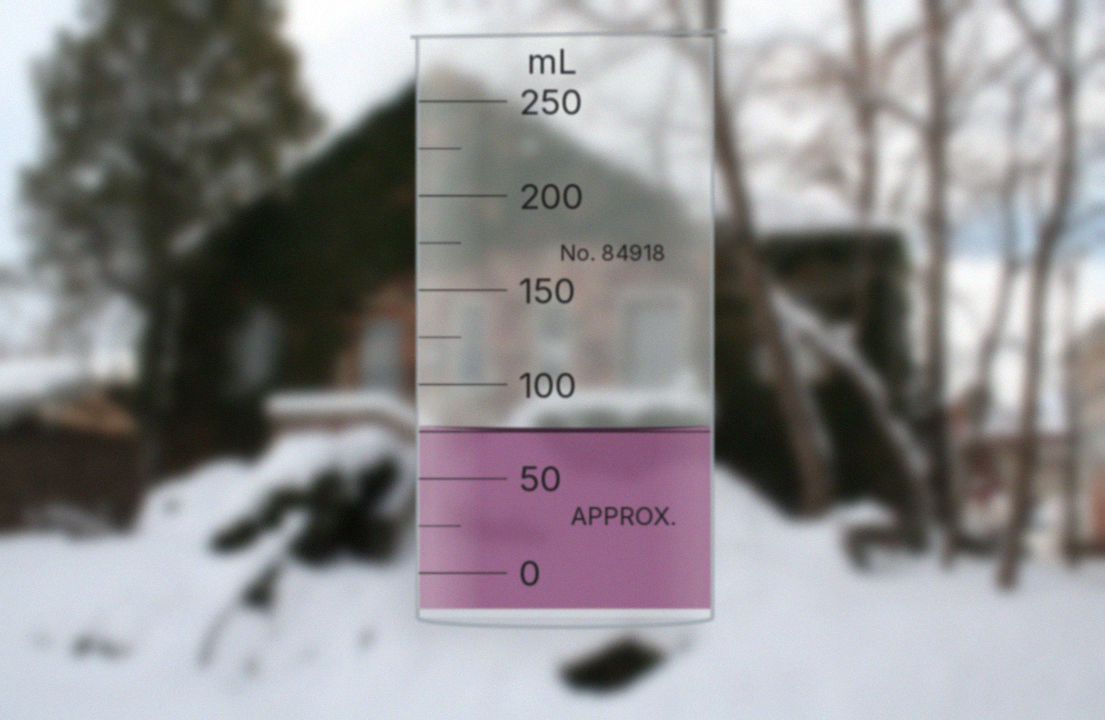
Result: 75 mL
